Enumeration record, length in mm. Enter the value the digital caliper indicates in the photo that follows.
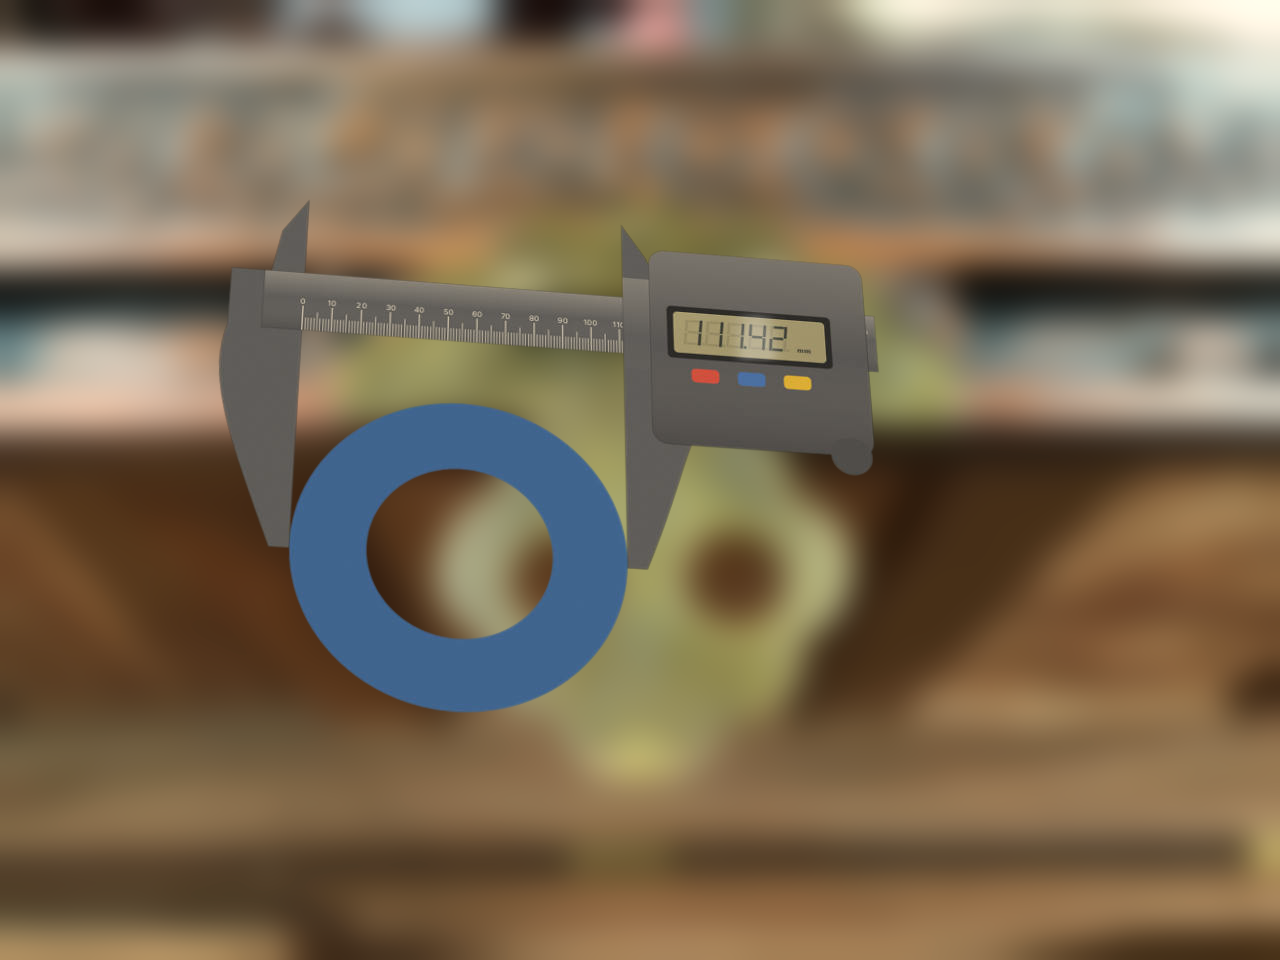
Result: 111.42 mm
